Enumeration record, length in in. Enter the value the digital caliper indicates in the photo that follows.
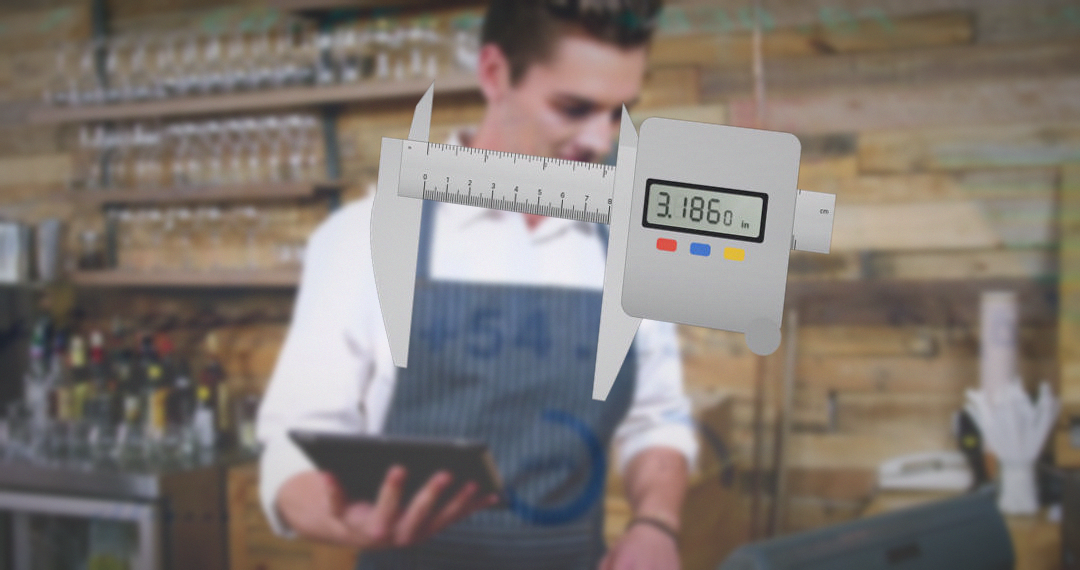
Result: 3.1860 in
